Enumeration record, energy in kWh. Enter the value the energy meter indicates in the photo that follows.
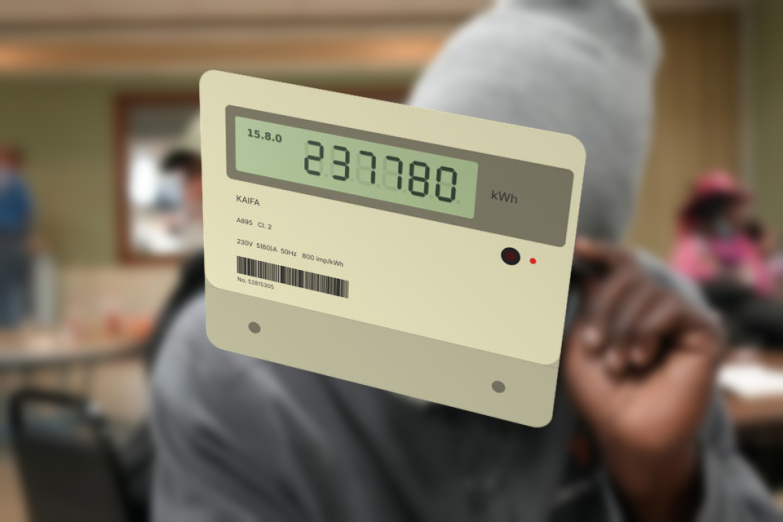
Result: 237780 kWh
